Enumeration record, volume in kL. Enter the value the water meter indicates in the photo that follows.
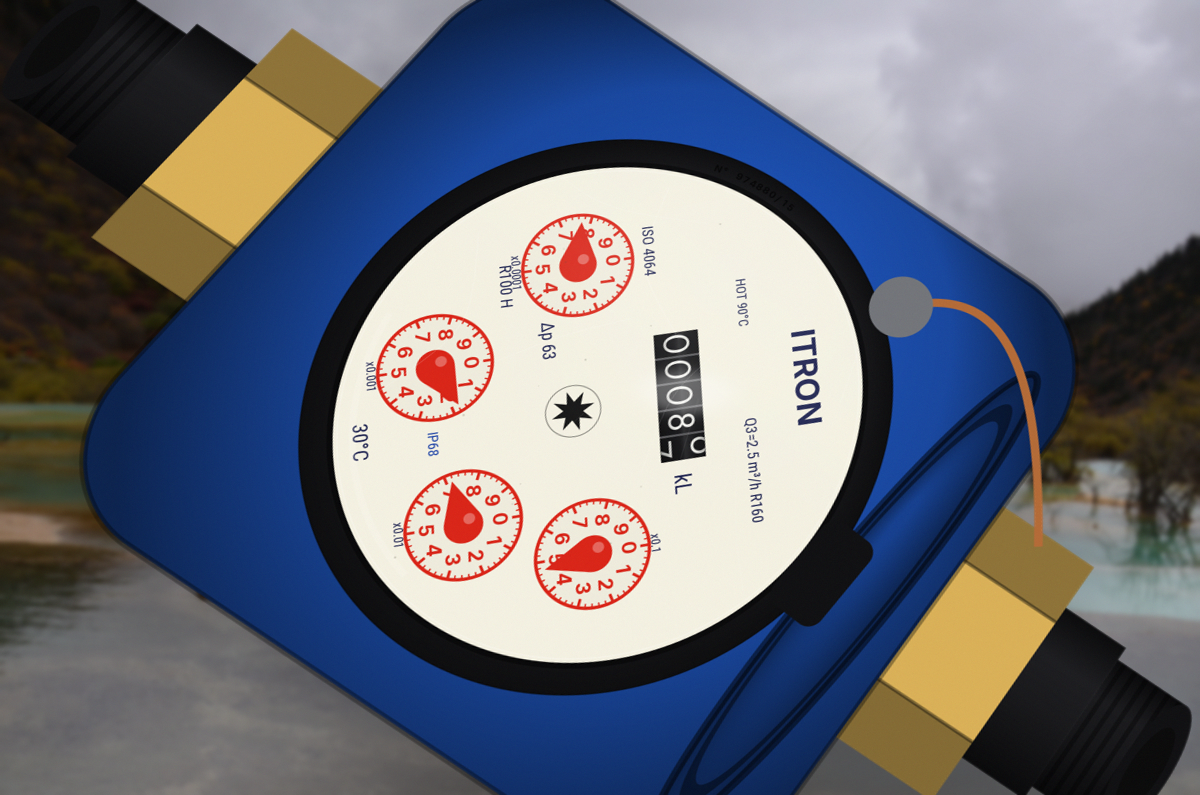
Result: 86.4717 kL
